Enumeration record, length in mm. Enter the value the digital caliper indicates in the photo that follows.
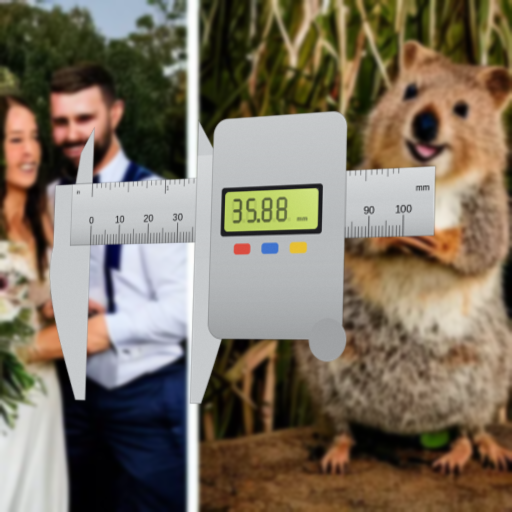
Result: 35.88 mm
